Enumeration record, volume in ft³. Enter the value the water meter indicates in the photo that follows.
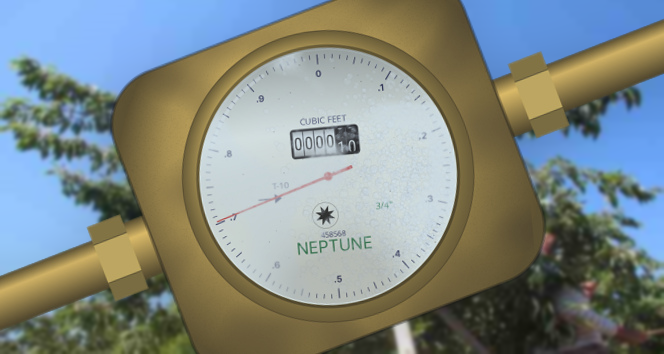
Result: 9.70 ft³
